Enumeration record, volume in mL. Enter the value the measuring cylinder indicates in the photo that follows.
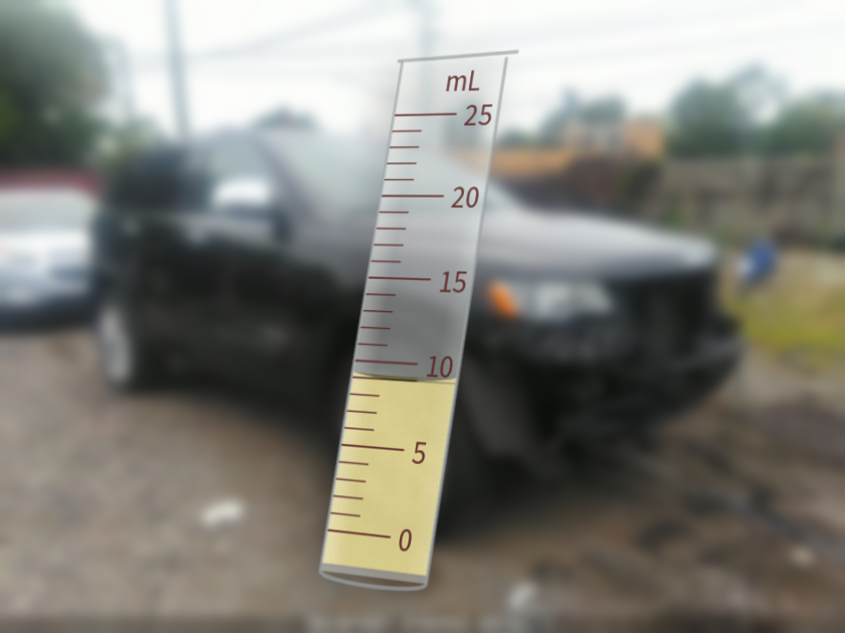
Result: 9 mL
